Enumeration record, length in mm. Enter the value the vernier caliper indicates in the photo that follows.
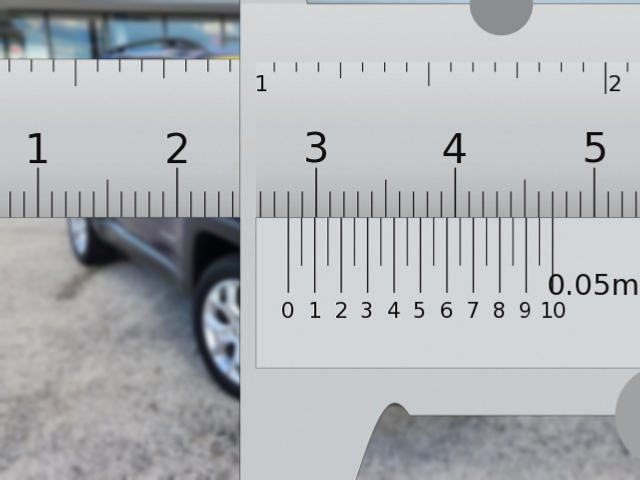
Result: 28.0 mm
